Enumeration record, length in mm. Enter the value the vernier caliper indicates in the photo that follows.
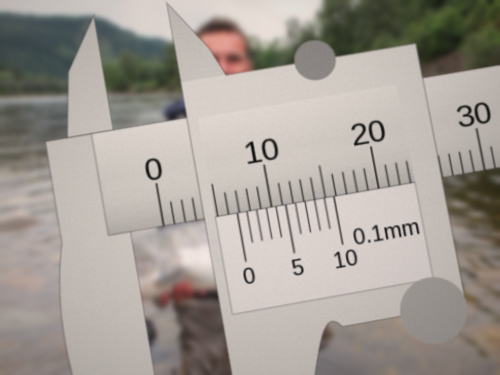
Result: 6.8 mm
